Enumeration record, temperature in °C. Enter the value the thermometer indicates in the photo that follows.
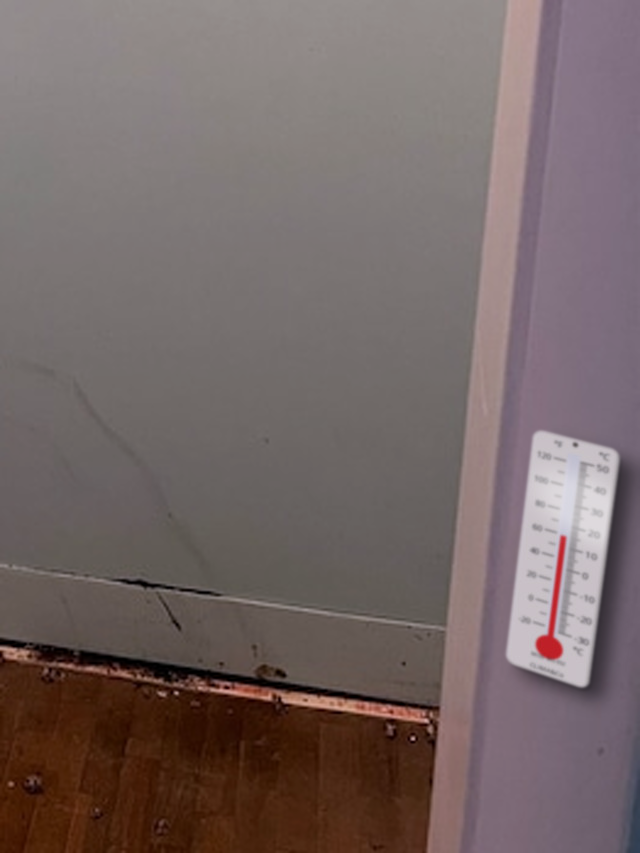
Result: 15 °C
